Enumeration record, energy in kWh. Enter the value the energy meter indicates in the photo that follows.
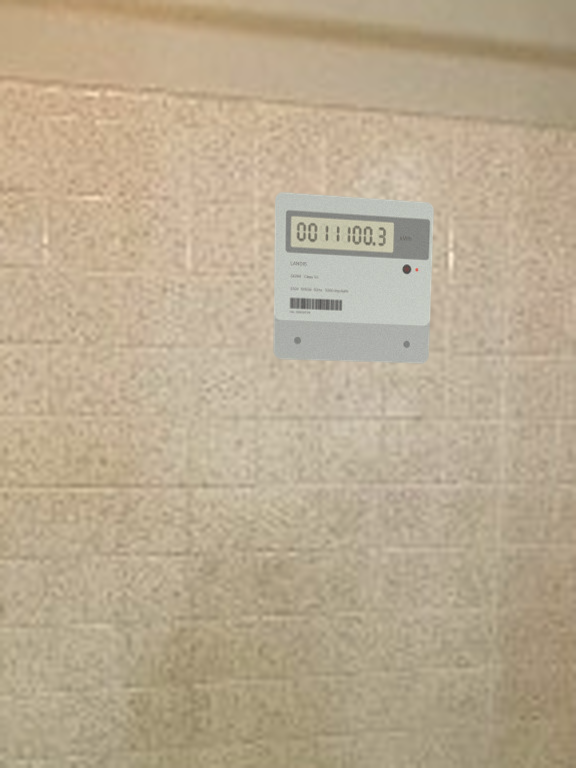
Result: 11100.3 kWh
